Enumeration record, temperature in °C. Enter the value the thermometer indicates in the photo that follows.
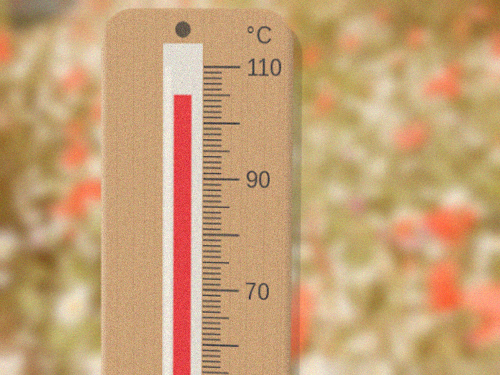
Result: 105 °C
